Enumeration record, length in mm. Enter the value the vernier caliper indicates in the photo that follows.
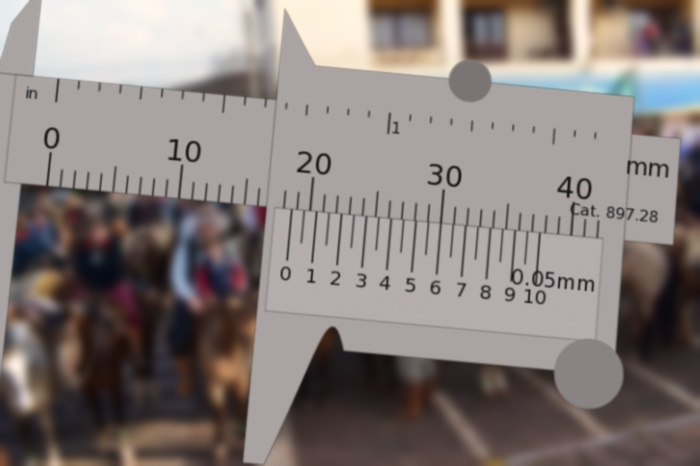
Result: 18.6 mm
